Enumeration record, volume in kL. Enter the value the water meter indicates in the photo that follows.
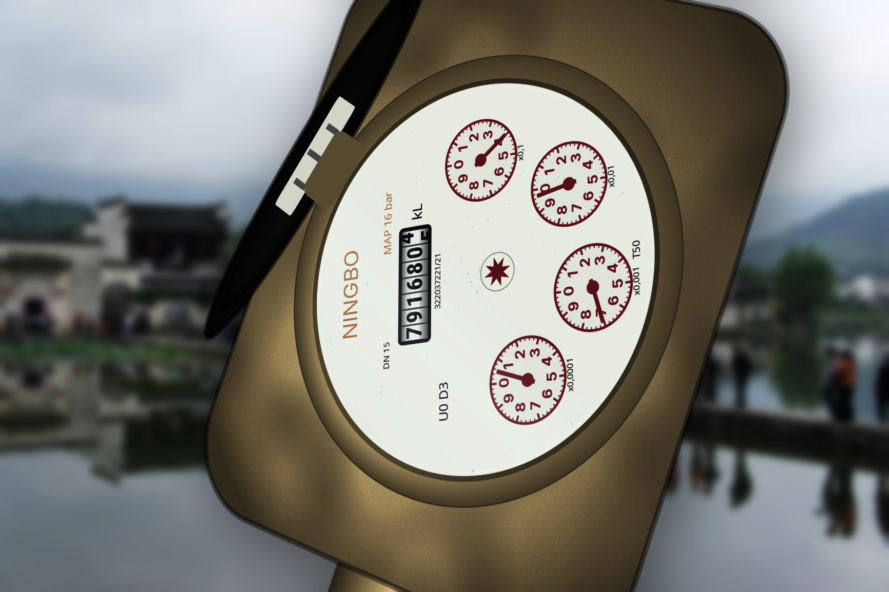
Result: 7916804.3970 kL
